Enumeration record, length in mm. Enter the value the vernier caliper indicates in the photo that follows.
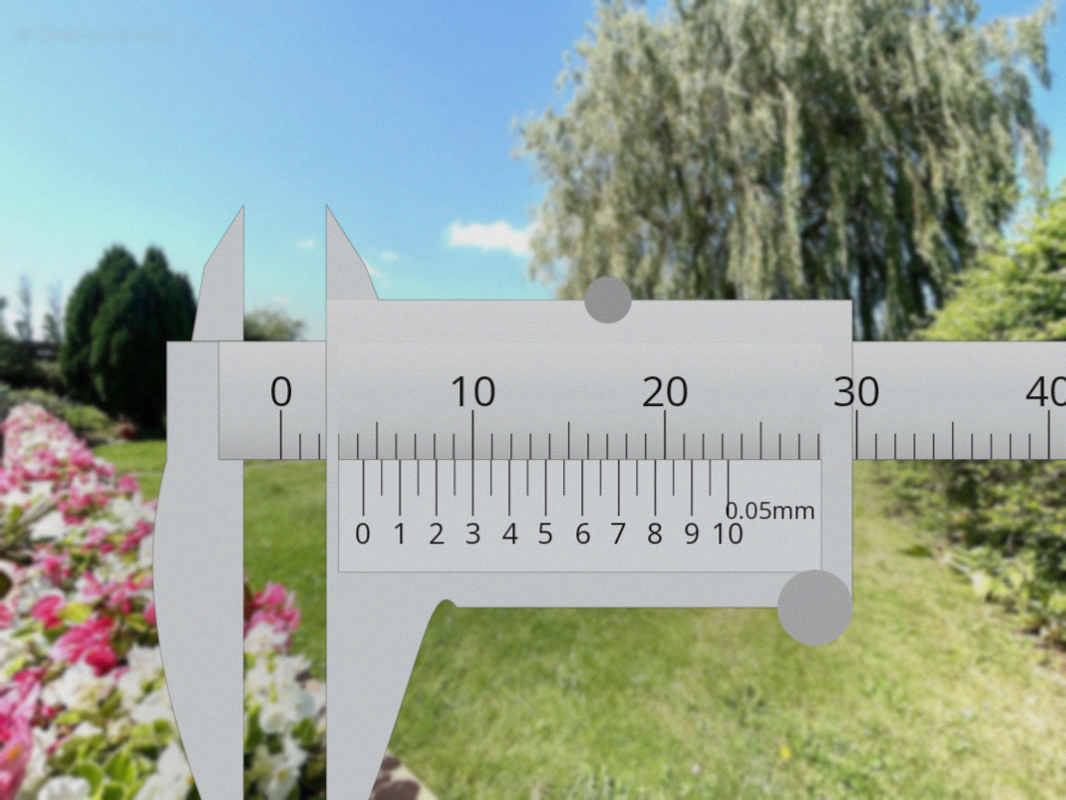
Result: 4.3 mm
